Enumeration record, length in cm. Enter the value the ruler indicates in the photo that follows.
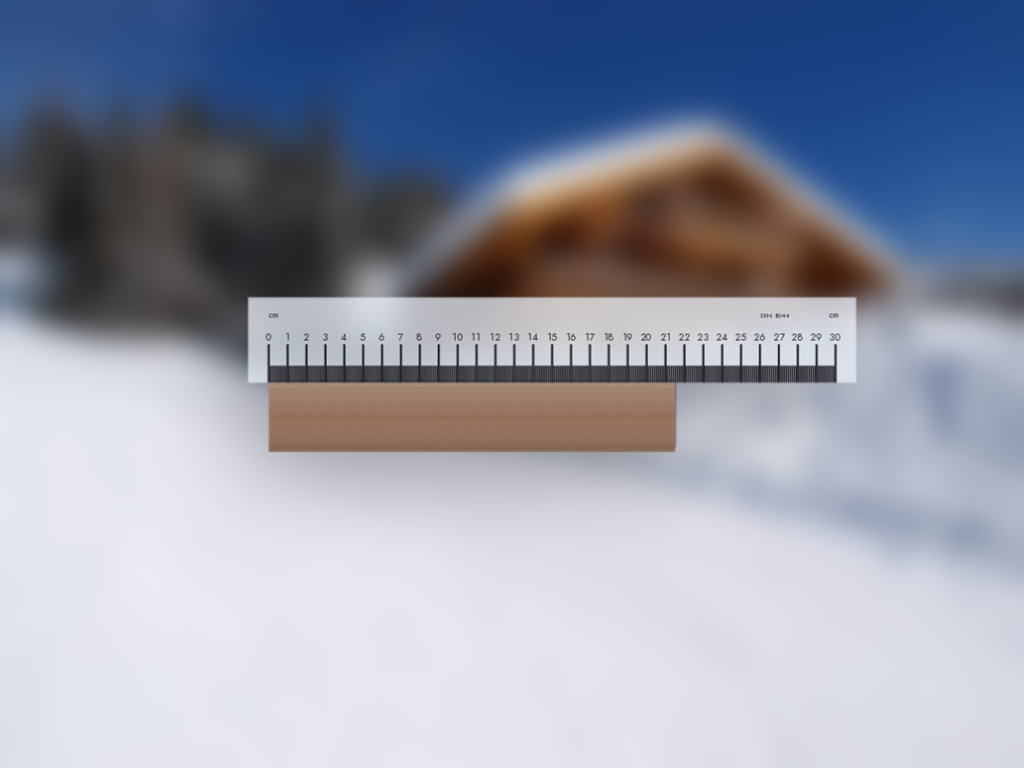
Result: 21.5 cm
